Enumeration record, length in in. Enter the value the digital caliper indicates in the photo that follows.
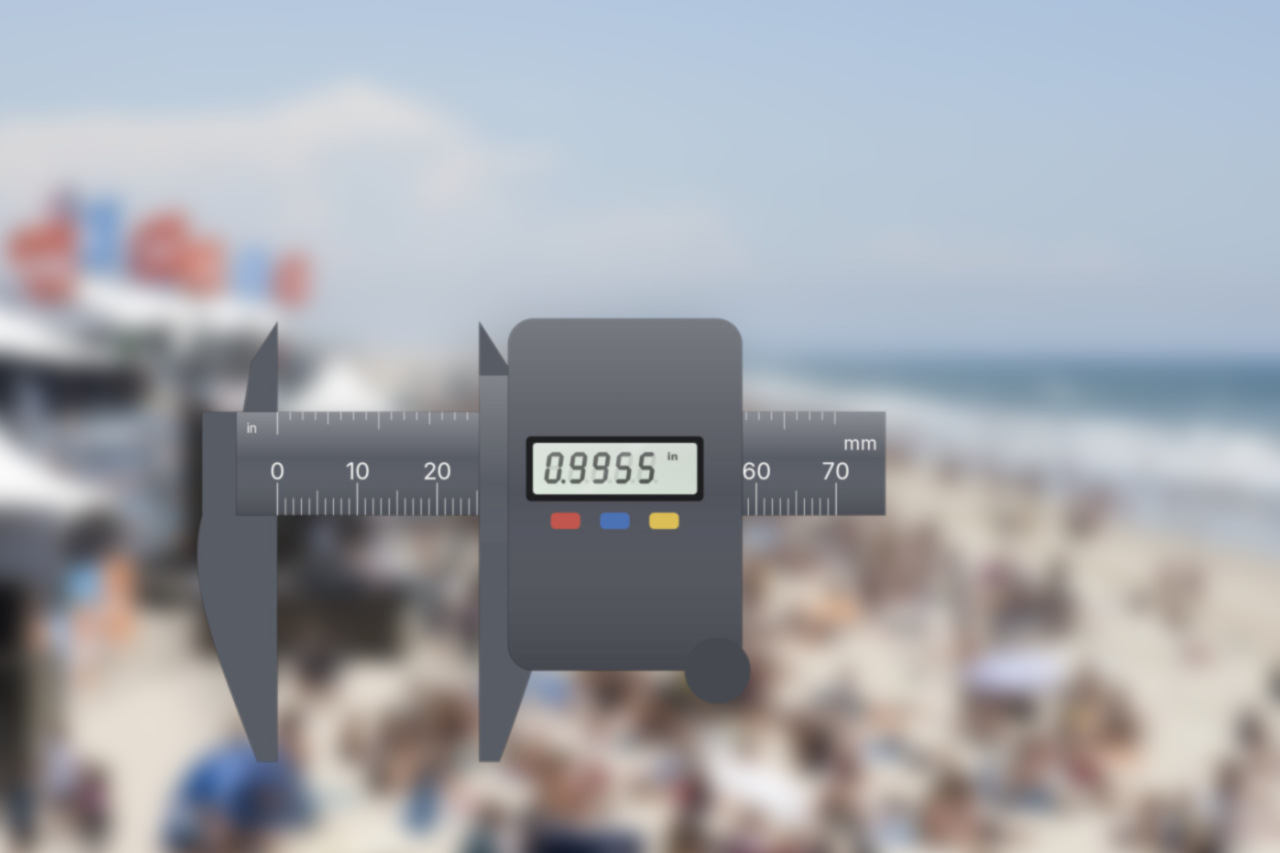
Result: 0.9955 in
